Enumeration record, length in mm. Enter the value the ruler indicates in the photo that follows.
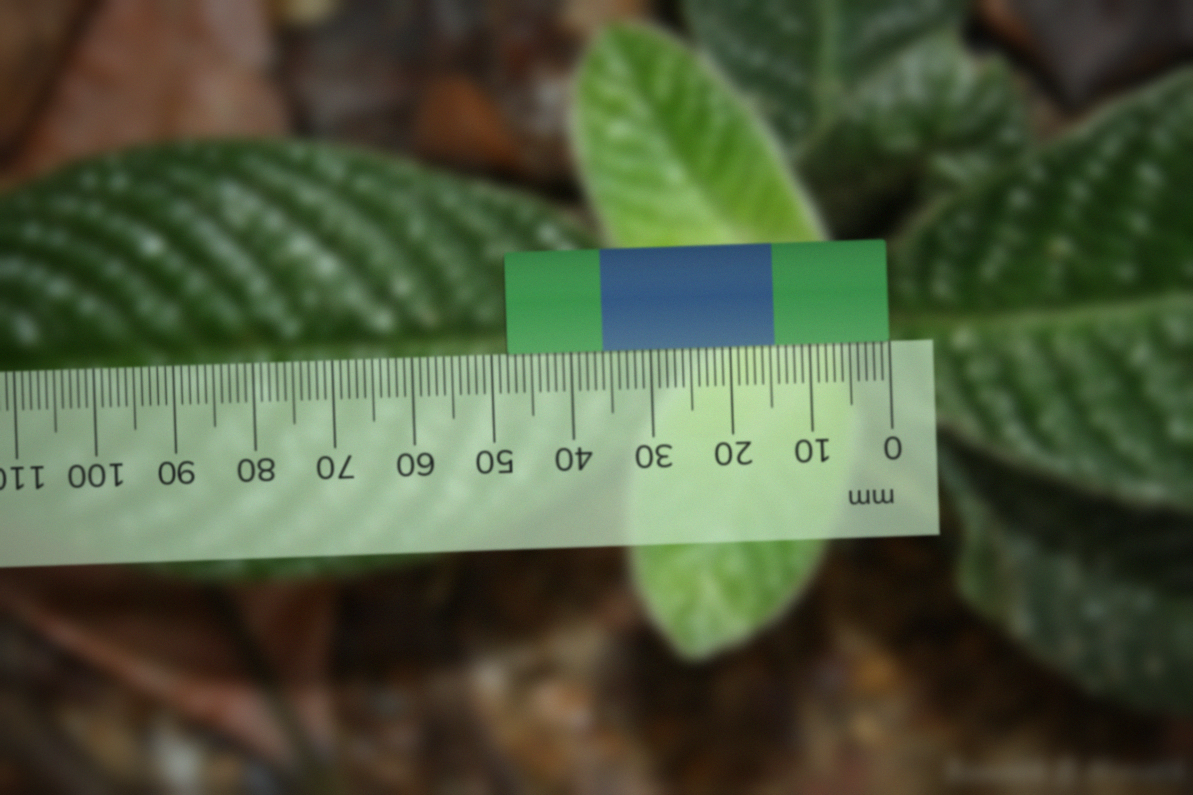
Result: 48 mm
